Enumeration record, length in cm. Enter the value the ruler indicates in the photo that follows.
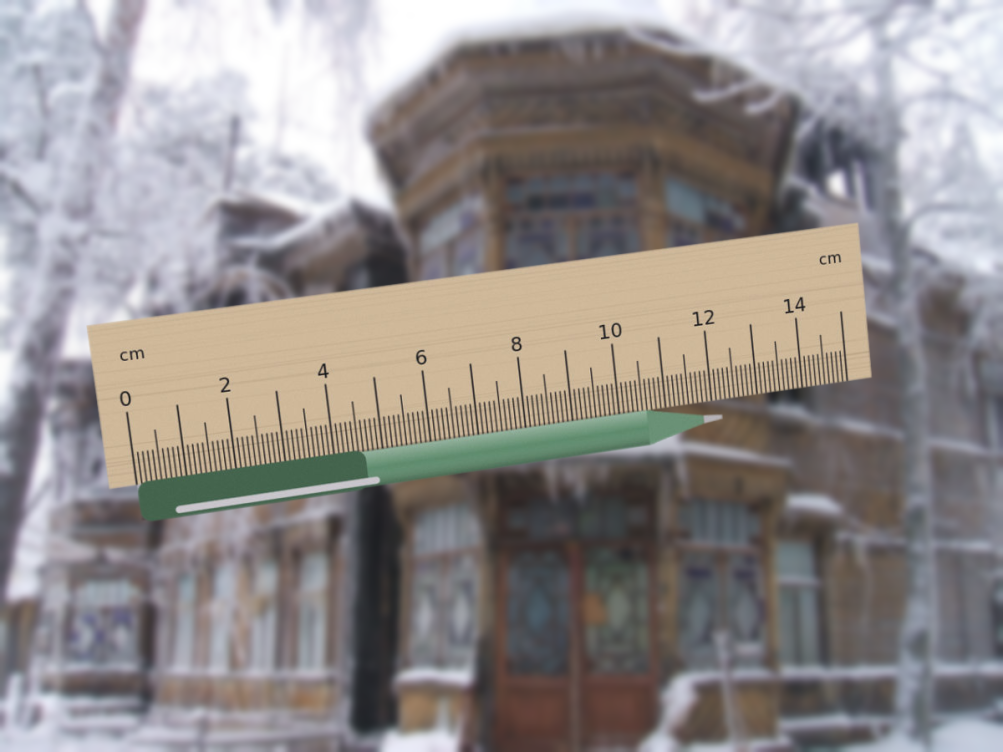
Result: 12.2 cm
